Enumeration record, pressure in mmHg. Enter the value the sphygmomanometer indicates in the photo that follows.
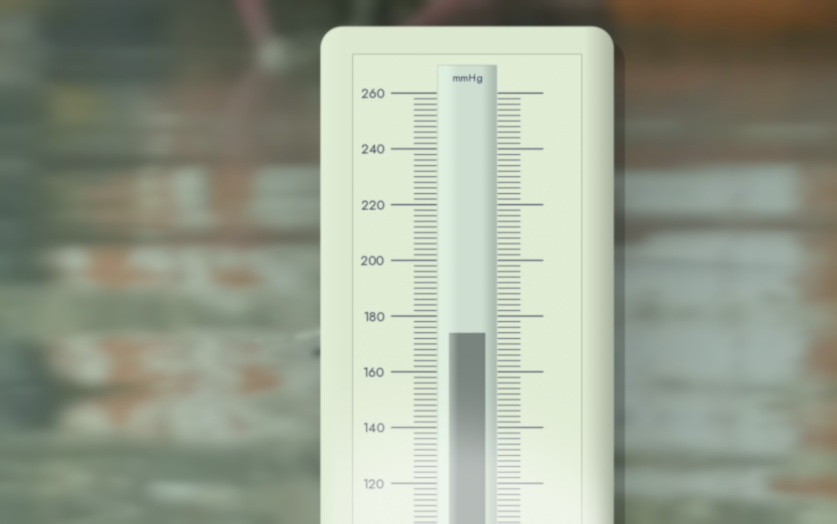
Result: 174 mmHg
